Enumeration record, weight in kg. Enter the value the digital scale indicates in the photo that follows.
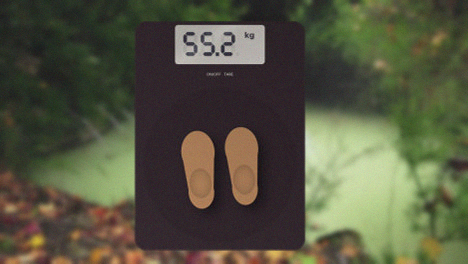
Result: 55.2 kg
